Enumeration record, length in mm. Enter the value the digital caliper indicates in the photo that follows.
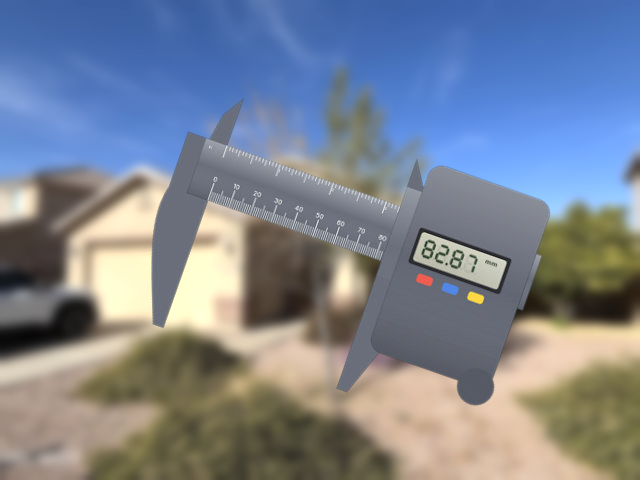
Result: 82.87 mm
